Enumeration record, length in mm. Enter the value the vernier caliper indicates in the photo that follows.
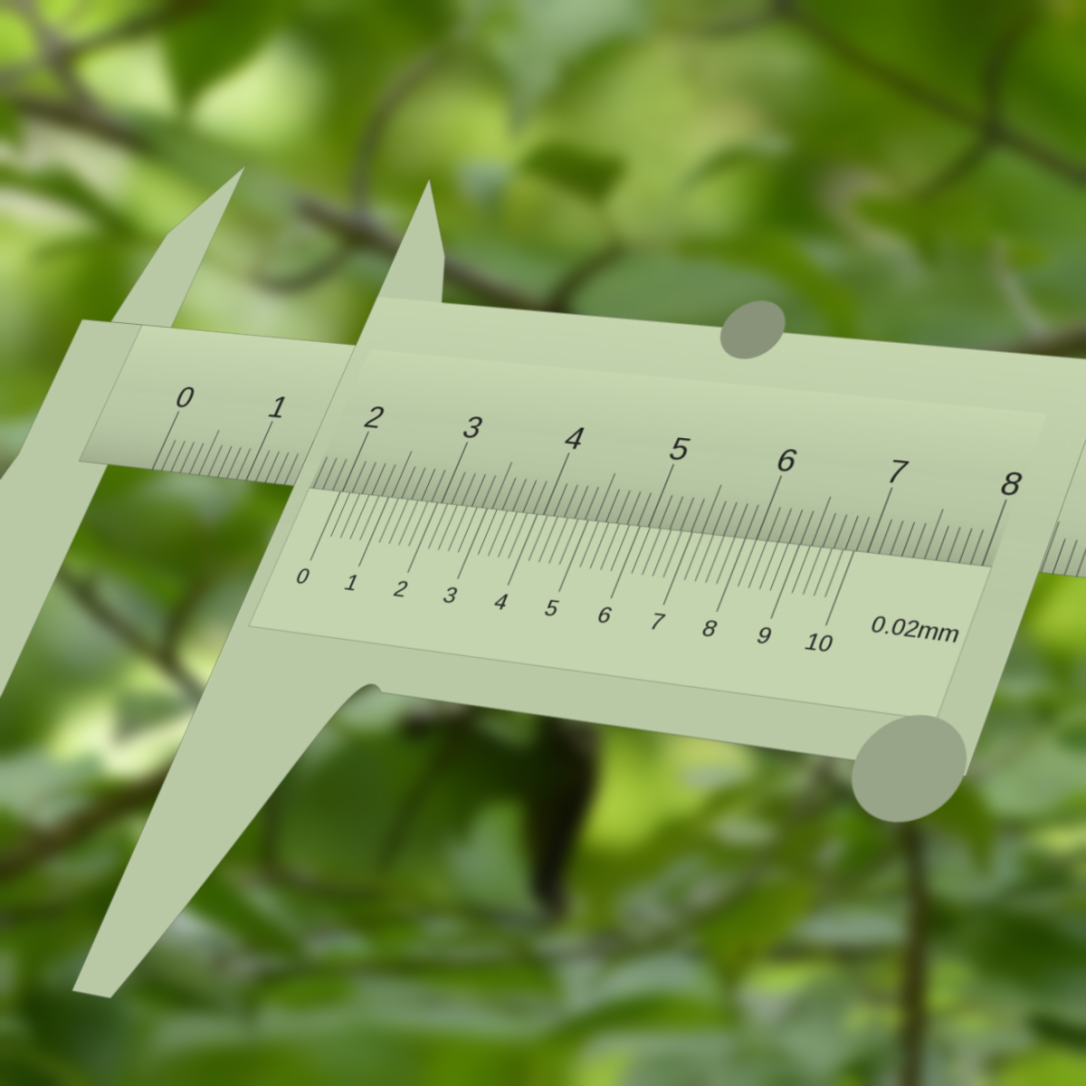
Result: 19.8 mm
